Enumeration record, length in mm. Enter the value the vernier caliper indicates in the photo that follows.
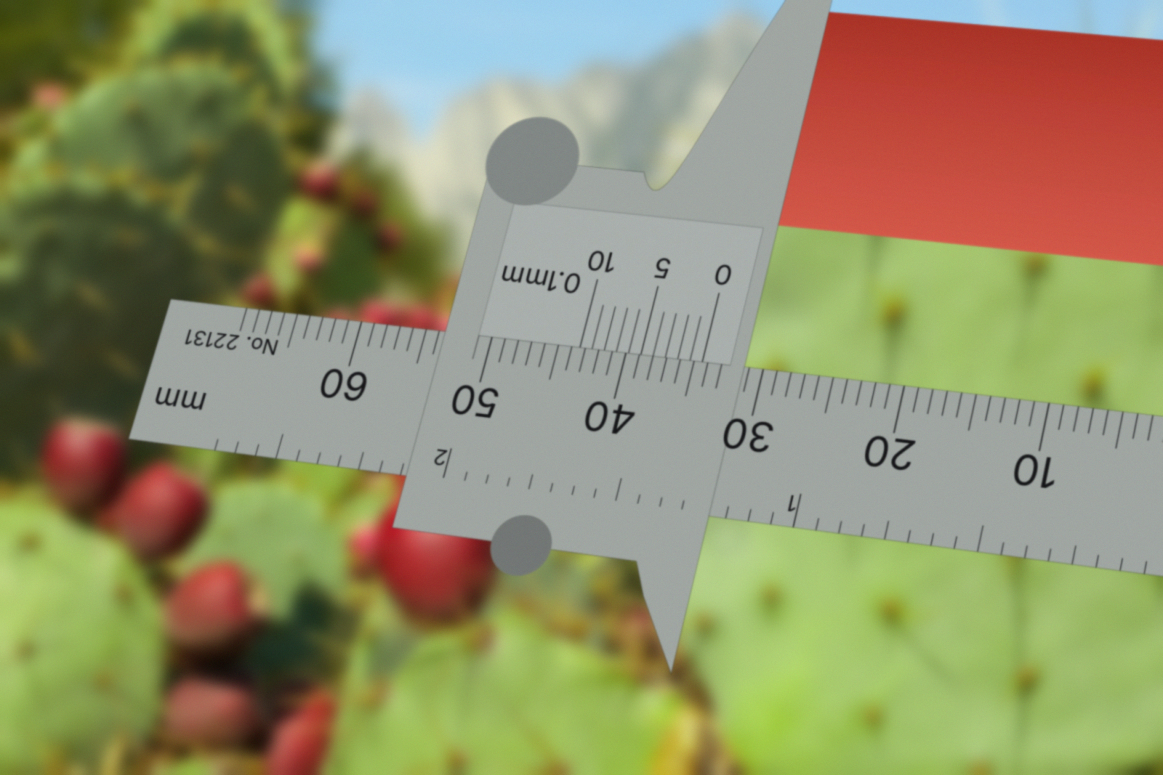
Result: 34.4 mm
